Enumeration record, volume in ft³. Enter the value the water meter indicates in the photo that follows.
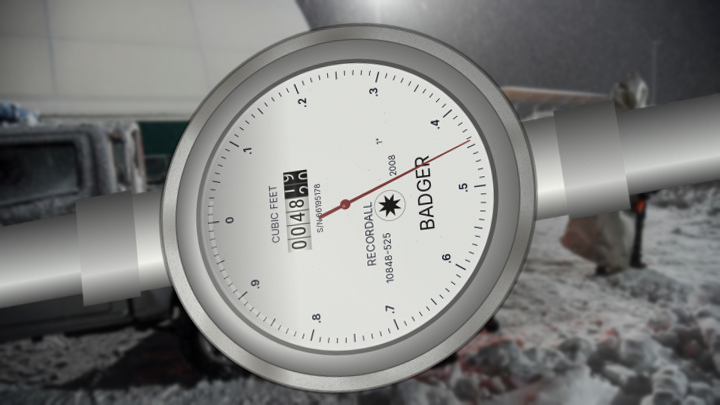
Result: 4819.44 ft³
